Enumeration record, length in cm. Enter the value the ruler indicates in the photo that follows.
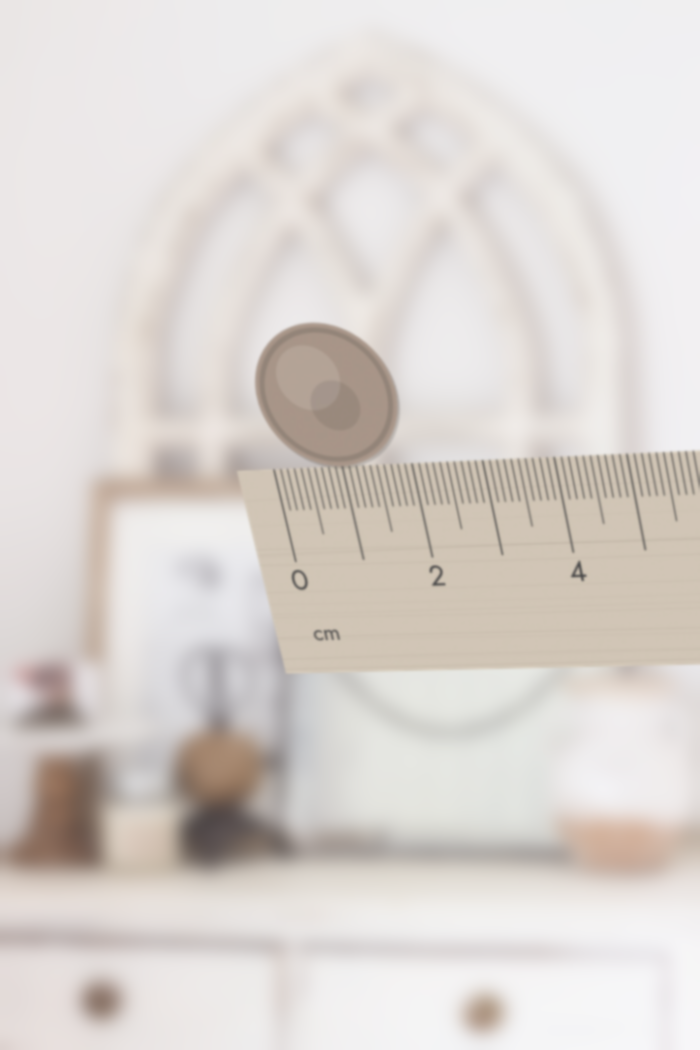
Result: 2 cm
